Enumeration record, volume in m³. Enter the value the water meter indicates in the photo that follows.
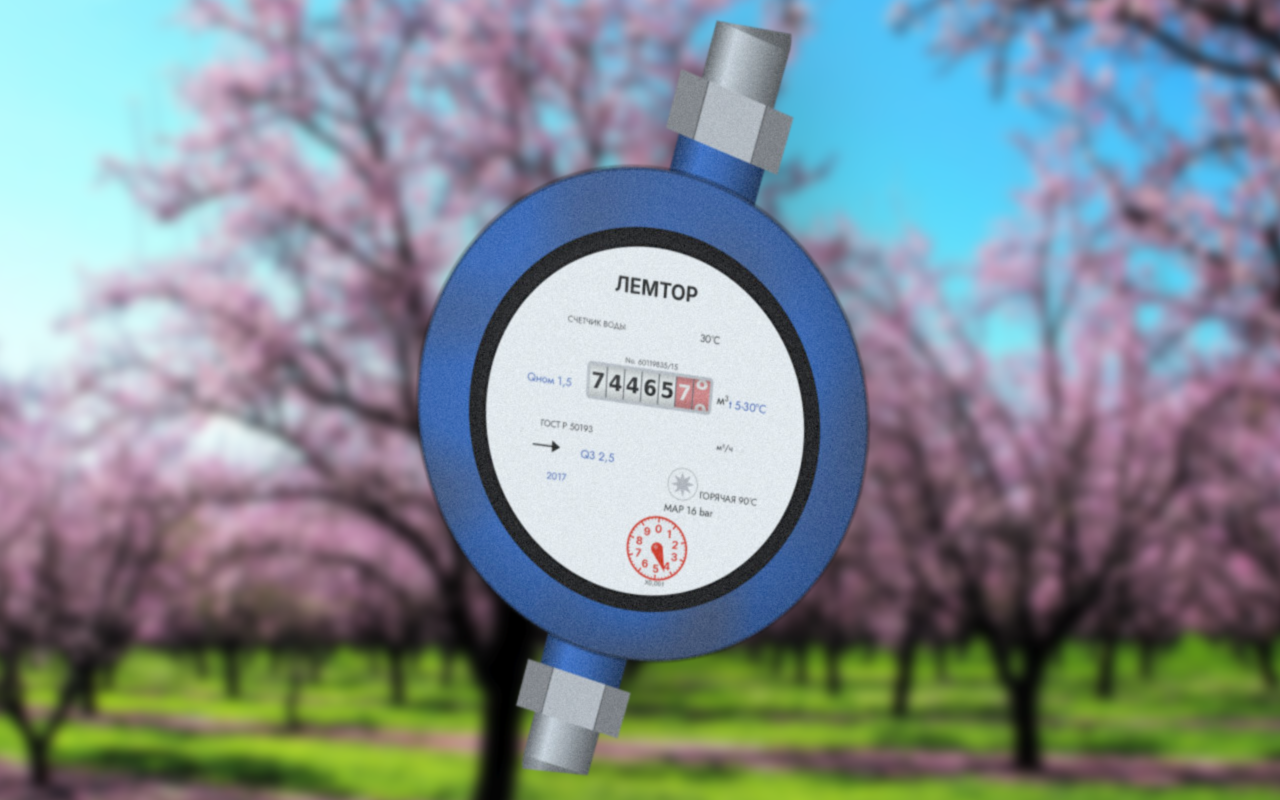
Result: 74465.784 m³
